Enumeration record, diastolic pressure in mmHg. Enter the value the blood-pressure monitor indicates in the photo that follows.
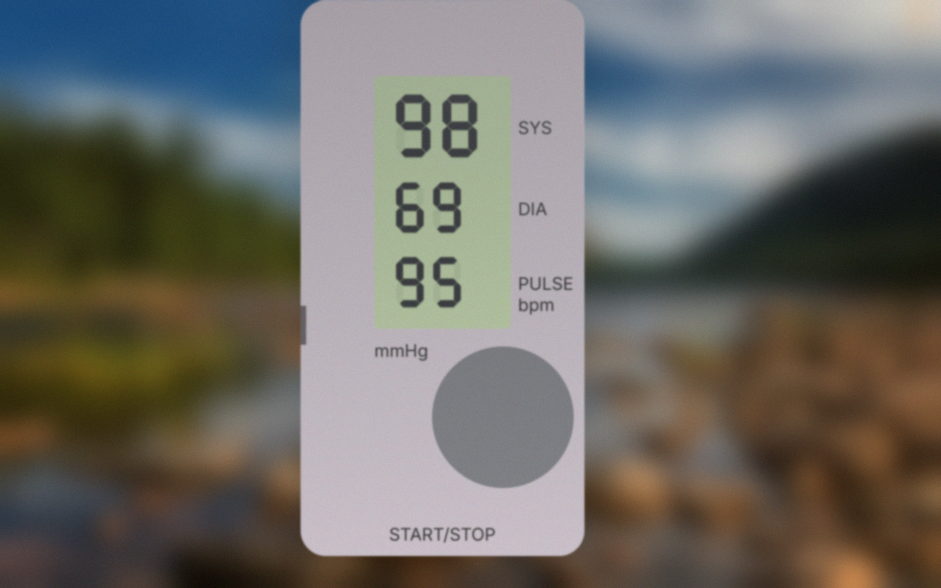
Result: 69 mmHg
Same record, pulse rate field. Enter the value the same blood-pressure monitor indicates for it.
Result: 95 bpm
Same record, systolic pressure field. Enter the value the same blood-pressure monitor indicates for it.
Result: 98 mmHg
